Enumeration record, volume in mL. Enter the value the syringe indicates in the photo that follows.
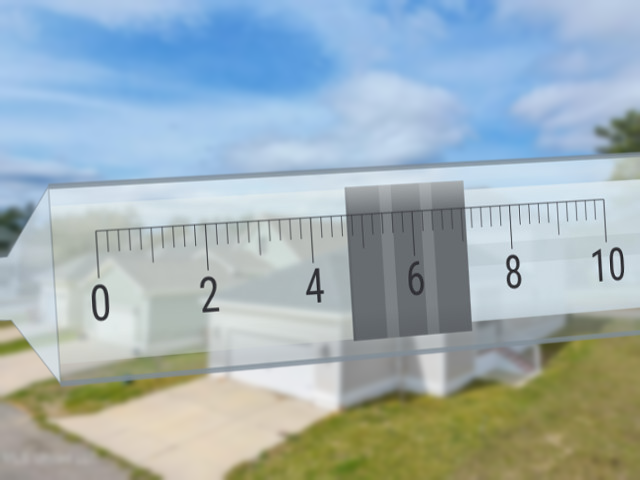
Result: 4.7 mL
